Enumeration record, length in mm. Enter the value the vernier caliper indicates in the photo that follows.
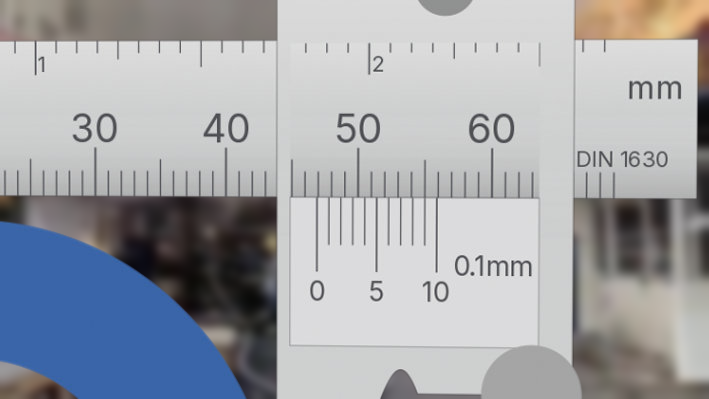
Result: 46.9 mm
